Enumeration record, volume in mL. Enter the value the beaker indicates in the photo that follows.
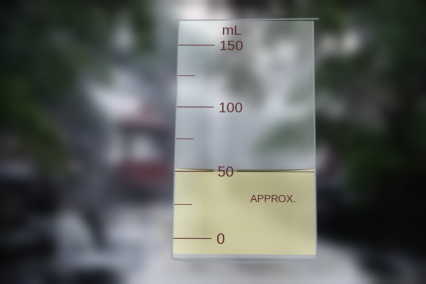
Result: 50 mL
